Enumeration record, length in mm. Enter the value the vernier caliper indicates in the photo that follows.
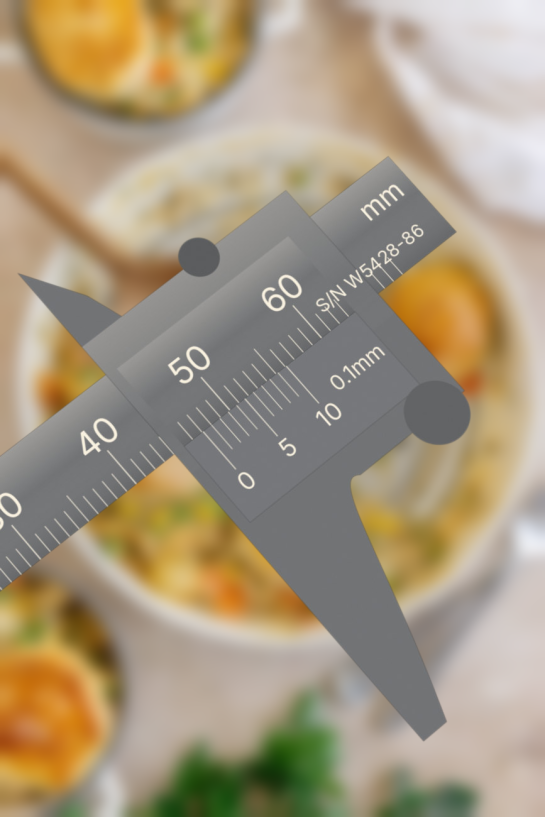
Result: 47.1 mm
